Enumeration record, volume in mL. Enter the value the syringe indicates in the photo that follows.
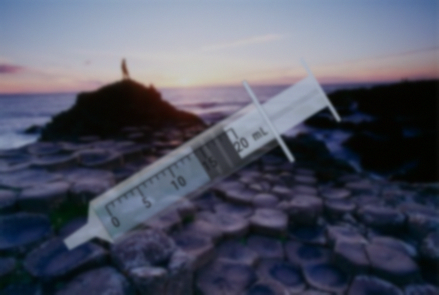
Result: 14 mL
